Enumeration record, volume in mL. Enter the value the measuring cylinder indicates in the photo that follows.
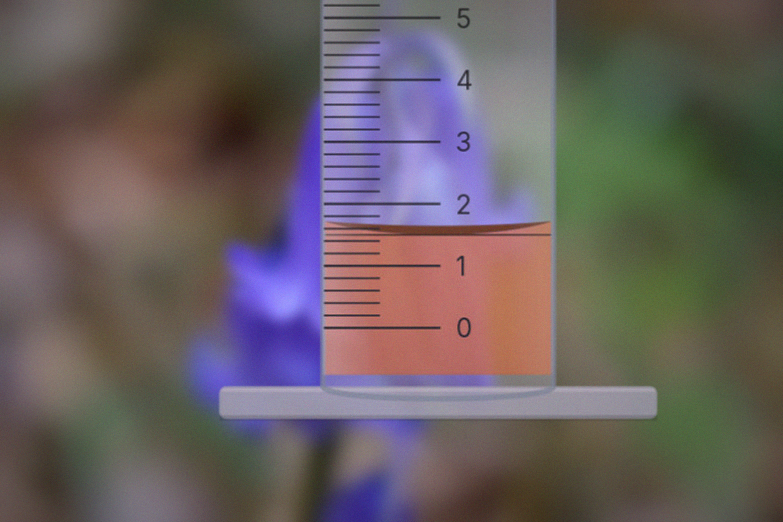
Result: 1.5 mL
